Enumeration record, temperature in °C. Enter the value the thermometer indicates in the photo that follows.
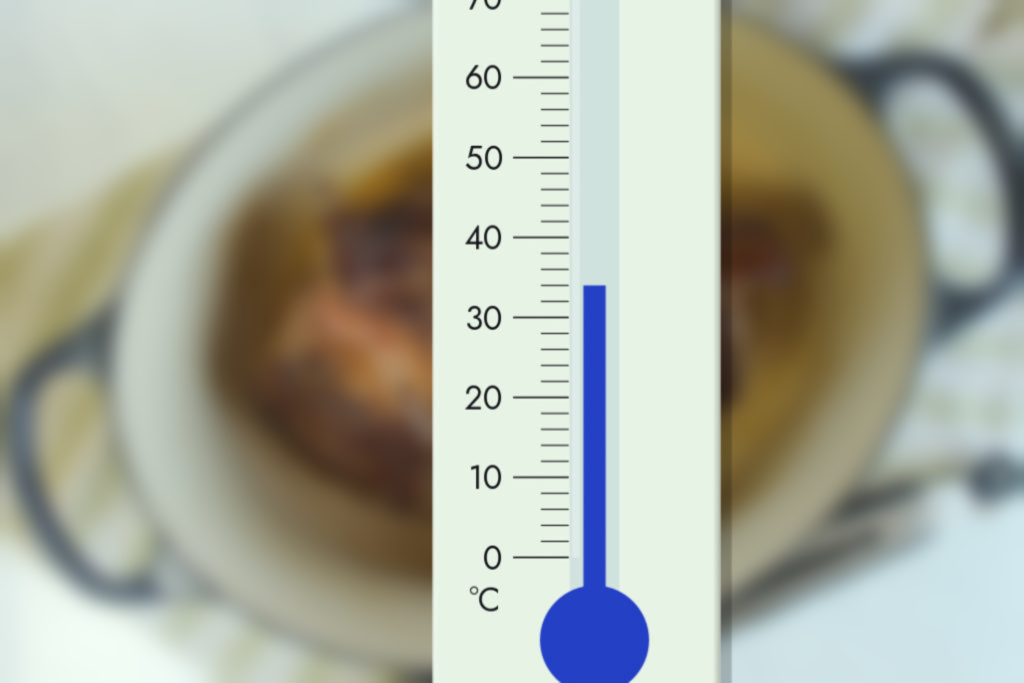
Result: 34 °C
